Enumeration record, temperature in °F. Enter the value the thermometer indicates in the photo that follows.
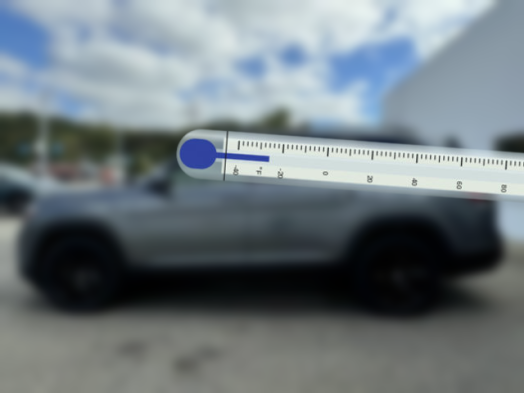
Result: -26 °F
